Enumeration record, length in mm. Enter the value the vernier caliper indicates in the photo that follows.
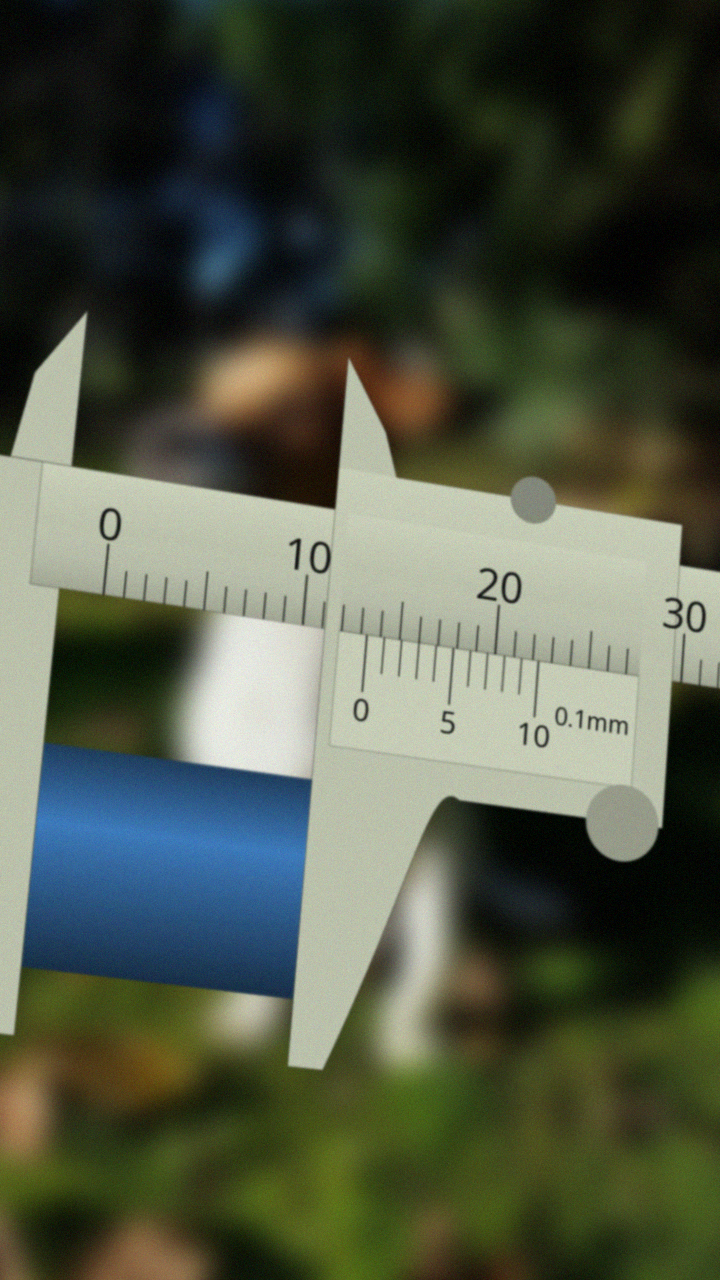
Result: 13.3 mm
